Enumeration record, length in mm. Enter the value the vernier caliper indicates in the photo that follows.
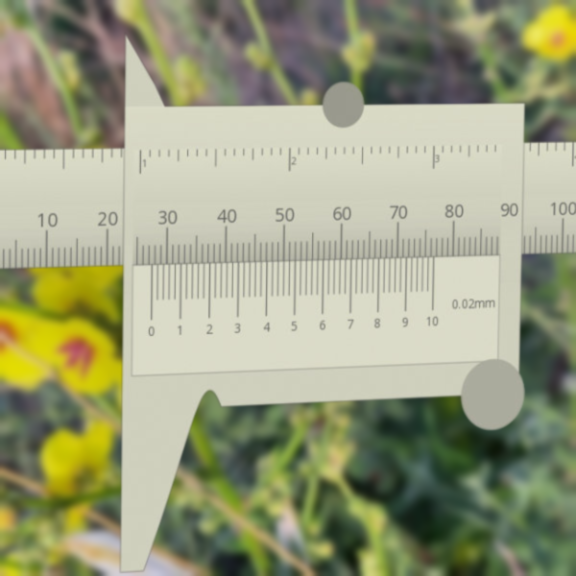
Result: 27.5 mm
